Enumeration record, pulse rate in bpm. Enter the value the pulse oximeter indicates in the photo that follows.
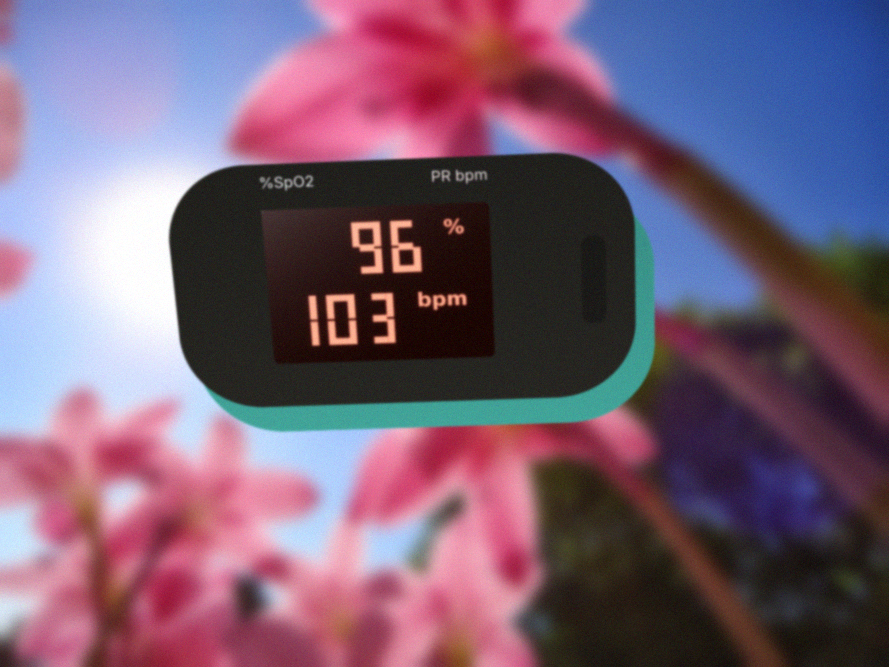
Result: 103 bpm
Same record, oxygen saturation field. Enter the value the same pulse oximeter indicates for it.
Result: 96 %
